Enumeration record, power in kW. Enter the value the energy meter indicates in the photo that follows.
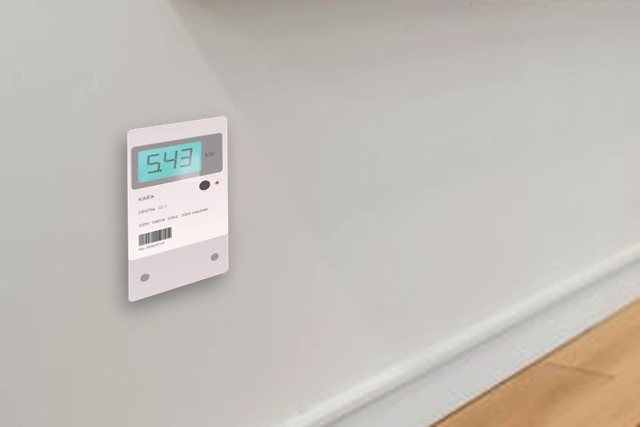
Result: 5.43 kW
